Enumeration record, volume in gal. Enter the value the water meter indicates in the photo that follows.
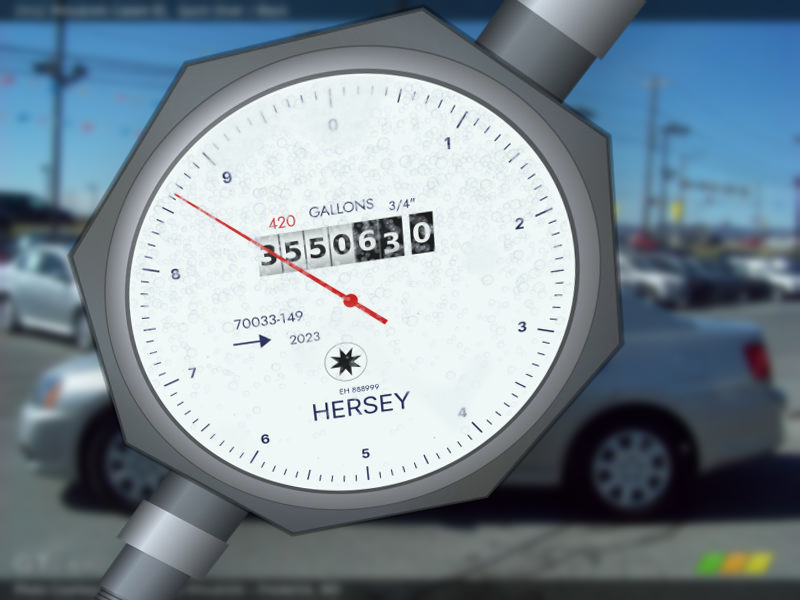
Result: 3550628.6 gal
